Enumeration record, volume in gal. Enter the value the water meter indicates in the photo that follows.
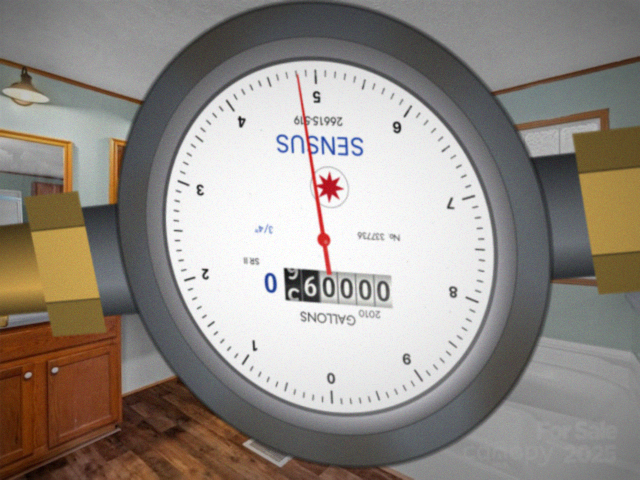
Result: 954.8 gal
